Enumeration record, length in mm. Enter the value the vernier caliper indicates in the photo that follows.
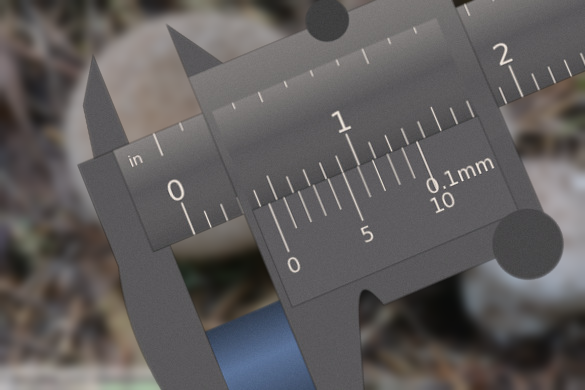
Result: 4.5 mm
